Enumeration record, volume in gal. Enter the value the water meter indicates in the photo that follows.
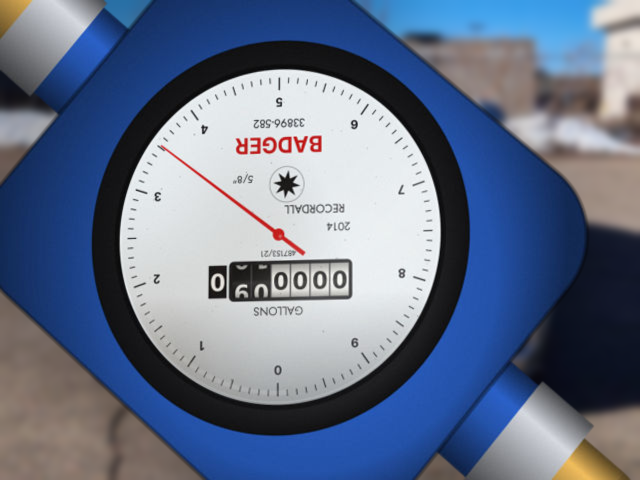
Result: 93.5 gal
